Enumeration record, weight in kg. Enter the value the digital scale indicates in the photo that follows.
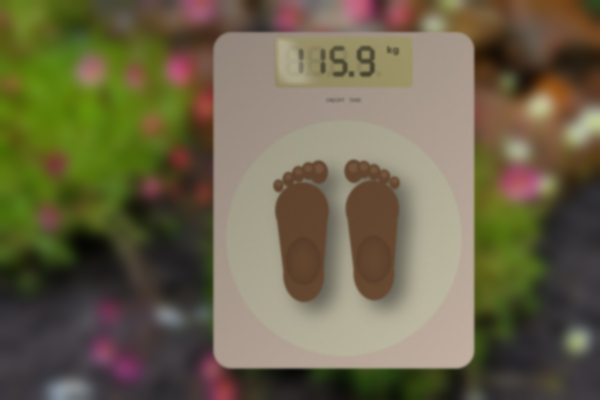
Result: 115.9 kg
